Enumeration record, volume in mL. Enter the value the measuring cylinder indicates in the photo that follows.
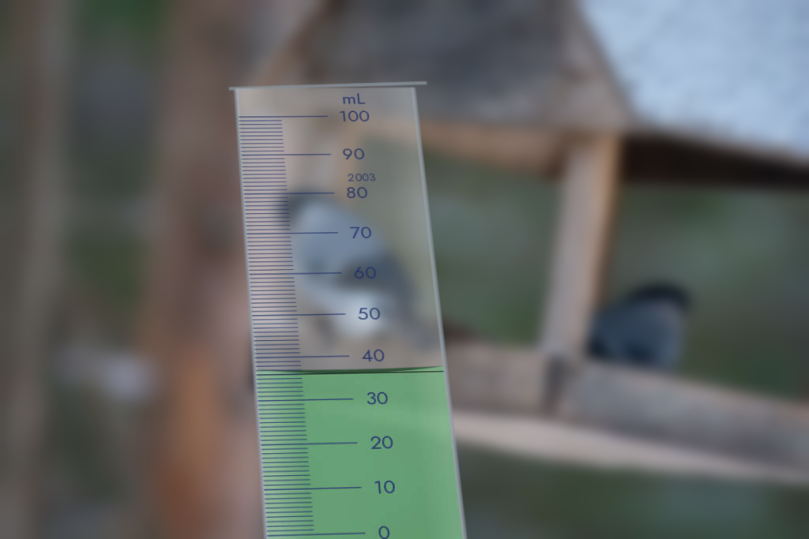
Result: 36 mL
